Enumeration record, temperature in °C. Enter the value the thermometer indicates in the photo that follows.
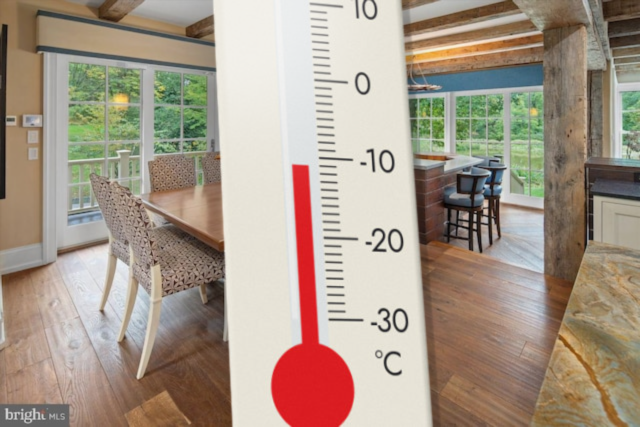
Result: -11 °C
